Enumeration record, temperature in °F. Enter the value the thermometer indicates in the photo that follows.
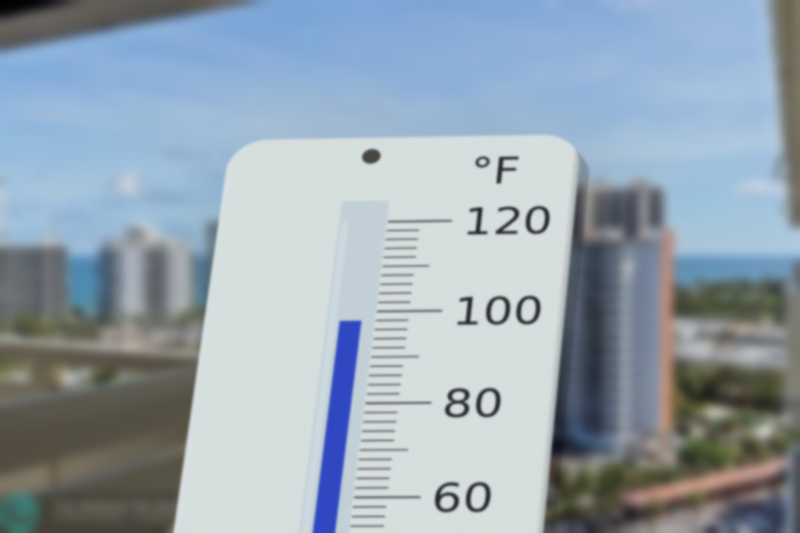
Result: 98 °F
